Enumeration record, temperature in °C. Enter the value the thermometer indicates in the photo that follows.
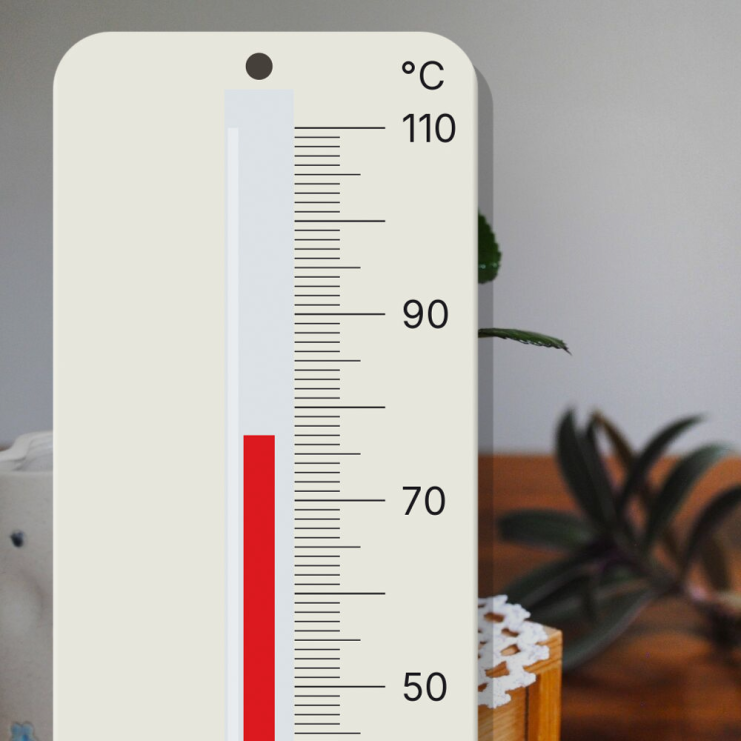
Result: 77 °C
